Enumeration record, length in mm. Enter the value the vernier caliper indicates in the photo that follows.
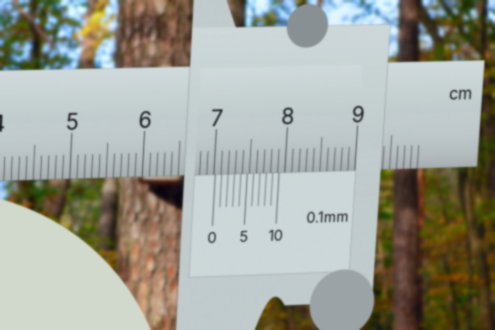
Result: 70.2 mm
